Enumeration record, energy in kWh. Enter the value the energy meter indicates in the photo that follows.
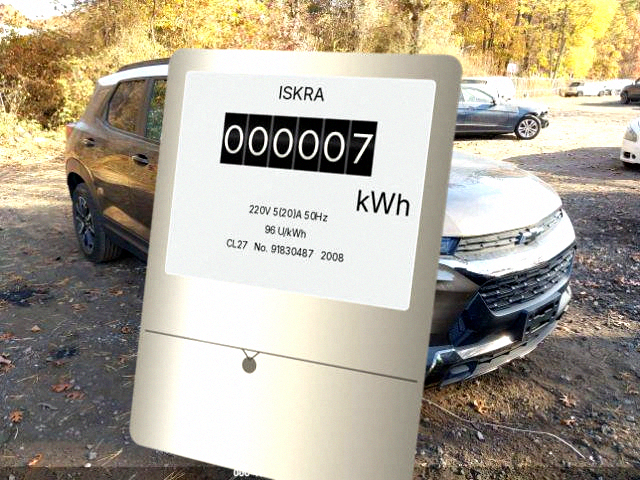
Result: 7 kWh
